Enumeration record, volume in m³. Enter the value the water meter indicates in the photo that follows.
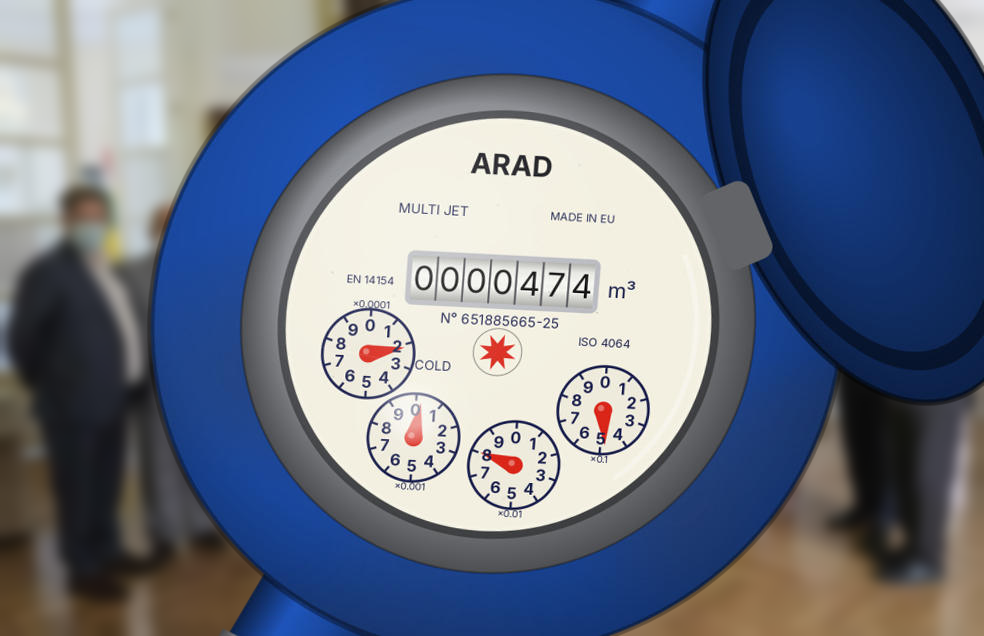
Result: 474.4802 m³
